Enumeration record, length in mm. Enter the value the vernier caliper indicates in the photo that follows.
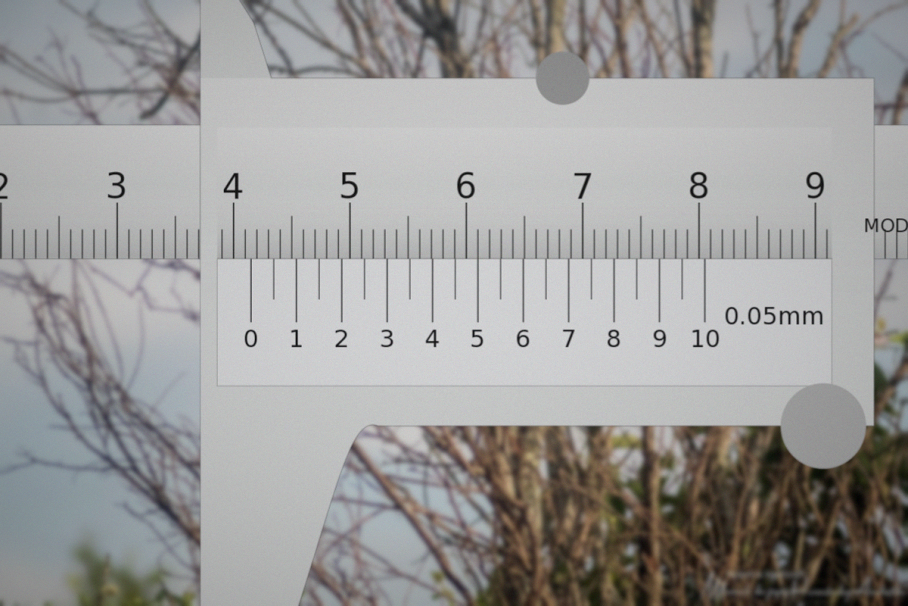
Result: 41.5 mm
